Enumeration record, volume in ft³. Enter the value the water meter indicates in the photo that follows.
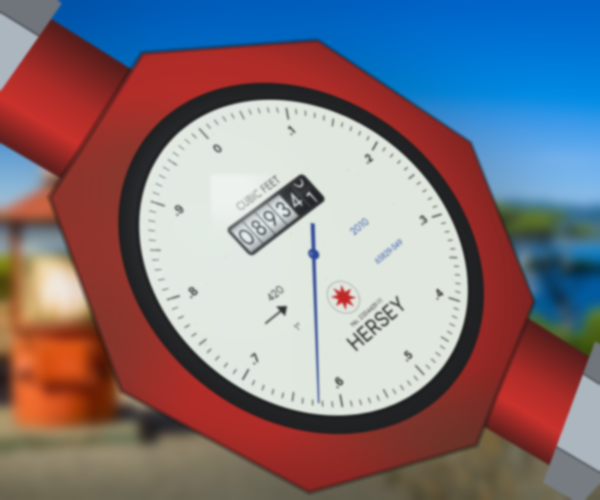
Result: 89340.62 ft³
